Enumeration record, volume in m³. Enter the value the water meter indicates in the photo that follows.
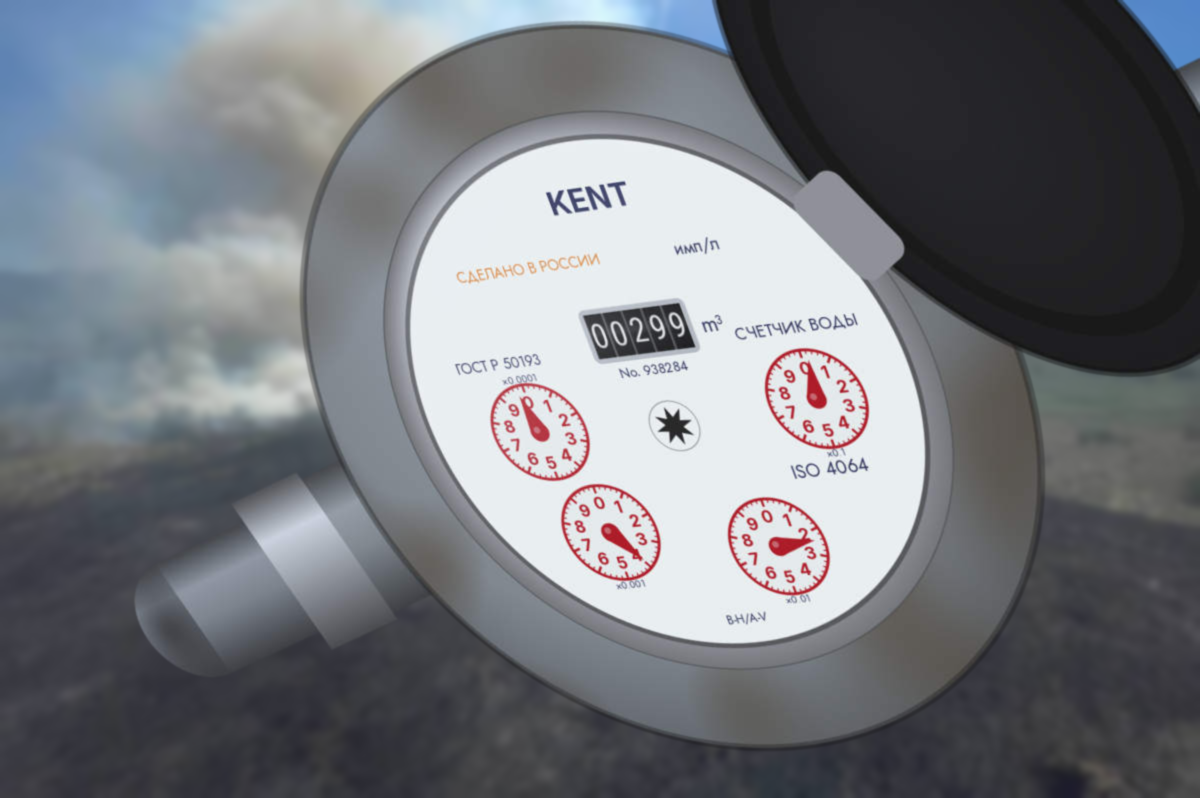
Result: 299.0239 m³
